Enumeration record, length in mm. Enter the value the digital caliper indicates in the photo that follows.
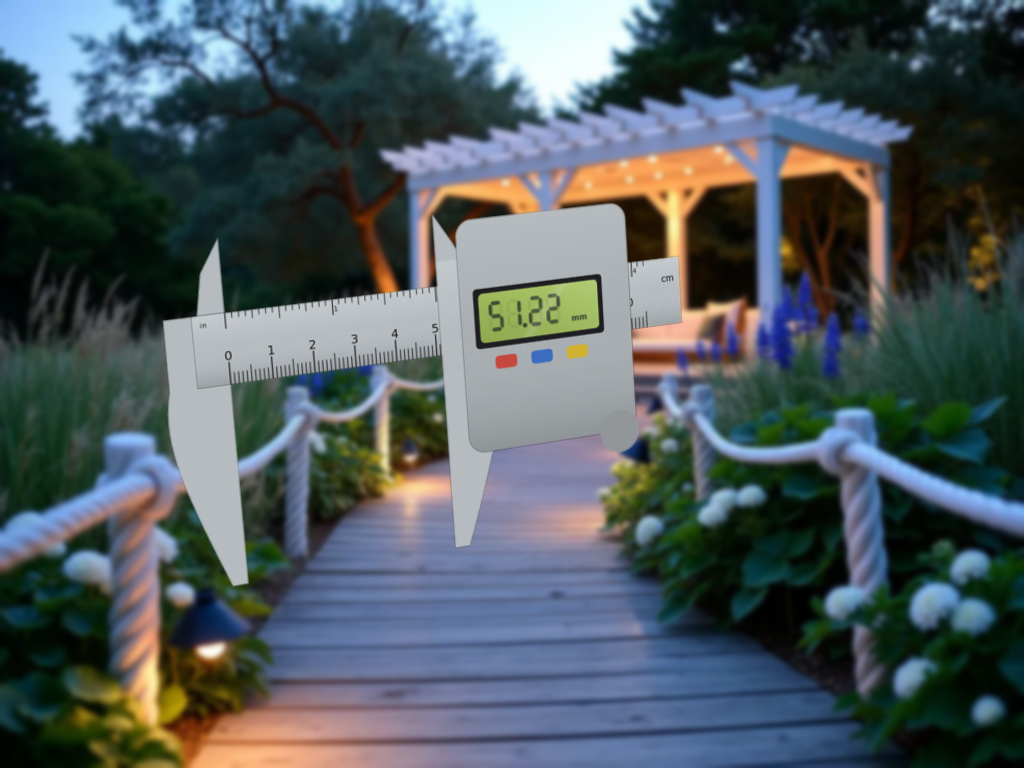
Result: 51.22 mm
